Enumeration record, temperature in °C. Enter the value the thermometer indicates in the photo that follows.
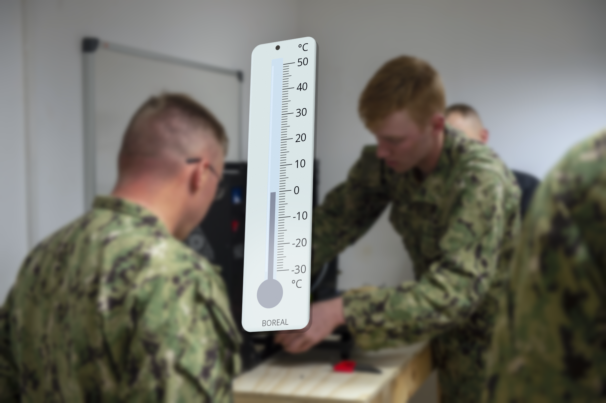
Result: 0 °C
